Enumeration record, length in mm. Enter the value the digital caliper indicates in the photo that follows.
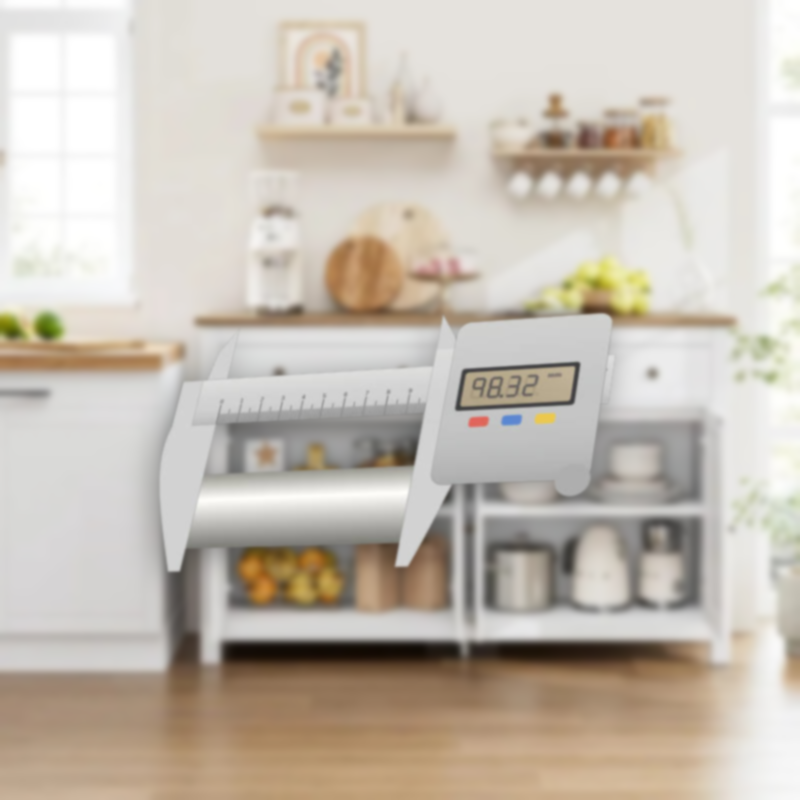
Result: 98.32 mm
